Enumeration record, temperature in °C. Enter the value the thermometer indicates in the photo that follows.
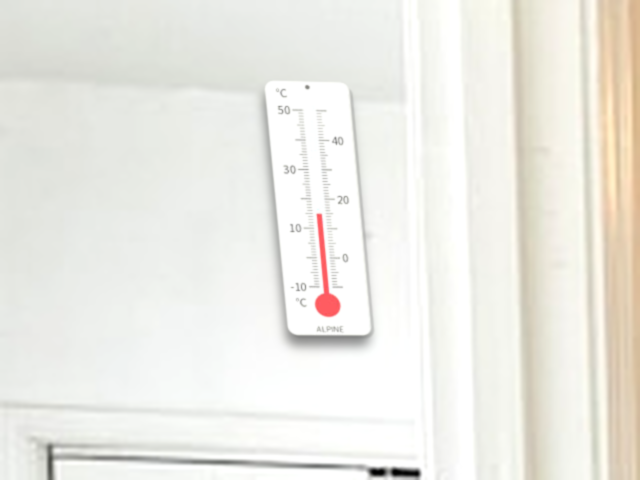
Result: 15 °C
